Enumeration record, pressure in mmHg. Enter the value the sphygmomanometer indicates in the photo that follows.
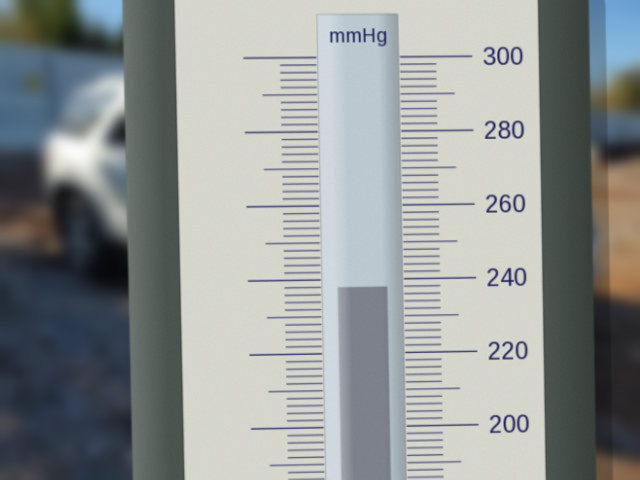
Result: 238 mmHg
